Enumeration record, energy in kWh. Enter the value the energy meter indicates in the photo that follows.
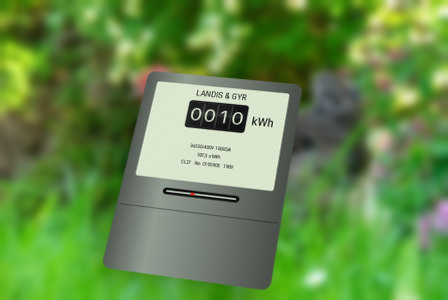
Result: 10 kWh
